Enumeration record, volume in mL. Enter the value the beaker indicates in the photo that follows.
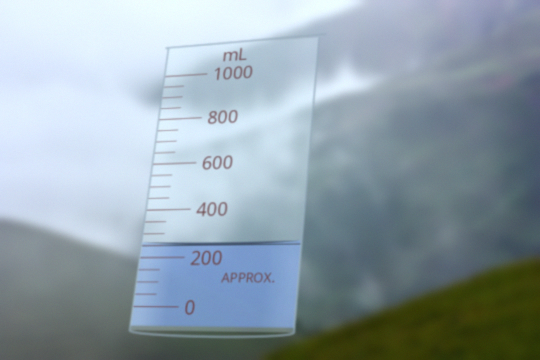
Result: 250 mL
